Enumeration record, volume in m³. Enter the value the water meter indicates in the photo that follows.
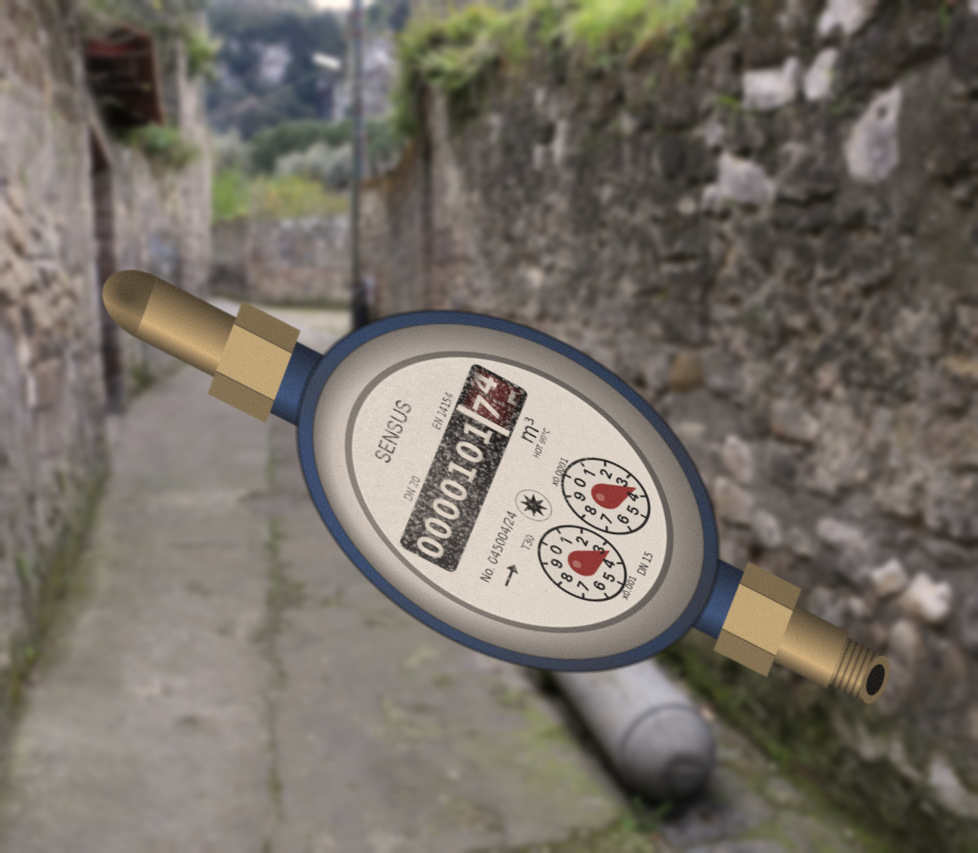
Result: 101.7433 m³
